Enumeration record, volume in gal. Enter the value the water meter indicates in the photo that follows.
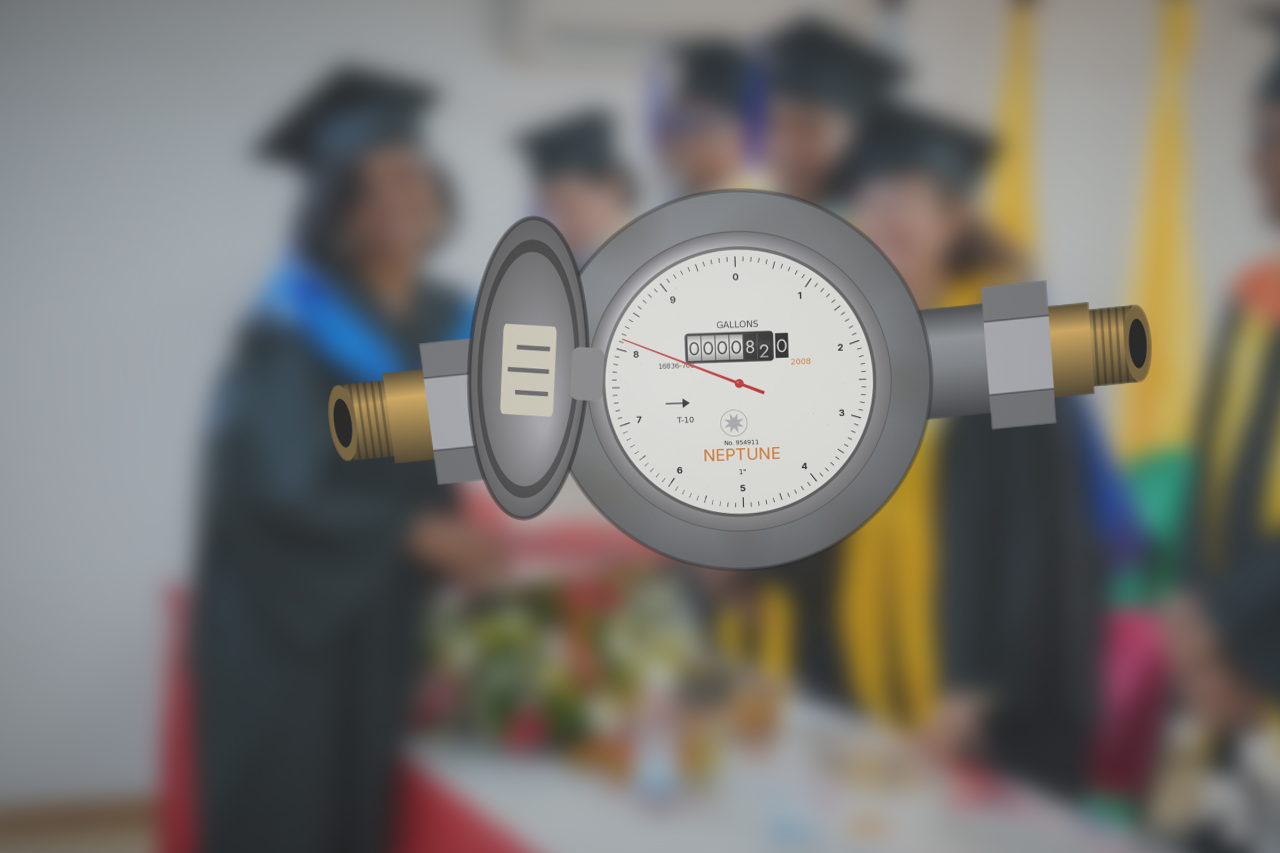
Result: 818.1 gal
